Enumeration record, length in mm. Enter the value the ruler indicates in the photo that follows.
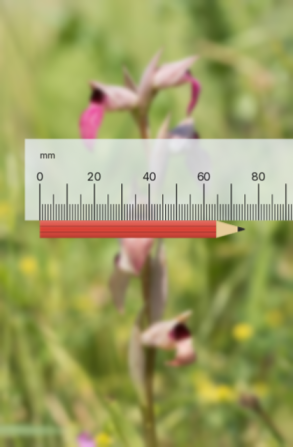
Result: 75 mm
